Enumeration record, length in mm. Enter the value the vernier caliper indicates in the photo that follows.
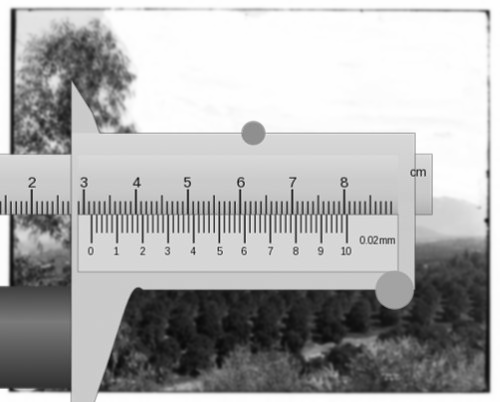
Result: 31.5 mm
